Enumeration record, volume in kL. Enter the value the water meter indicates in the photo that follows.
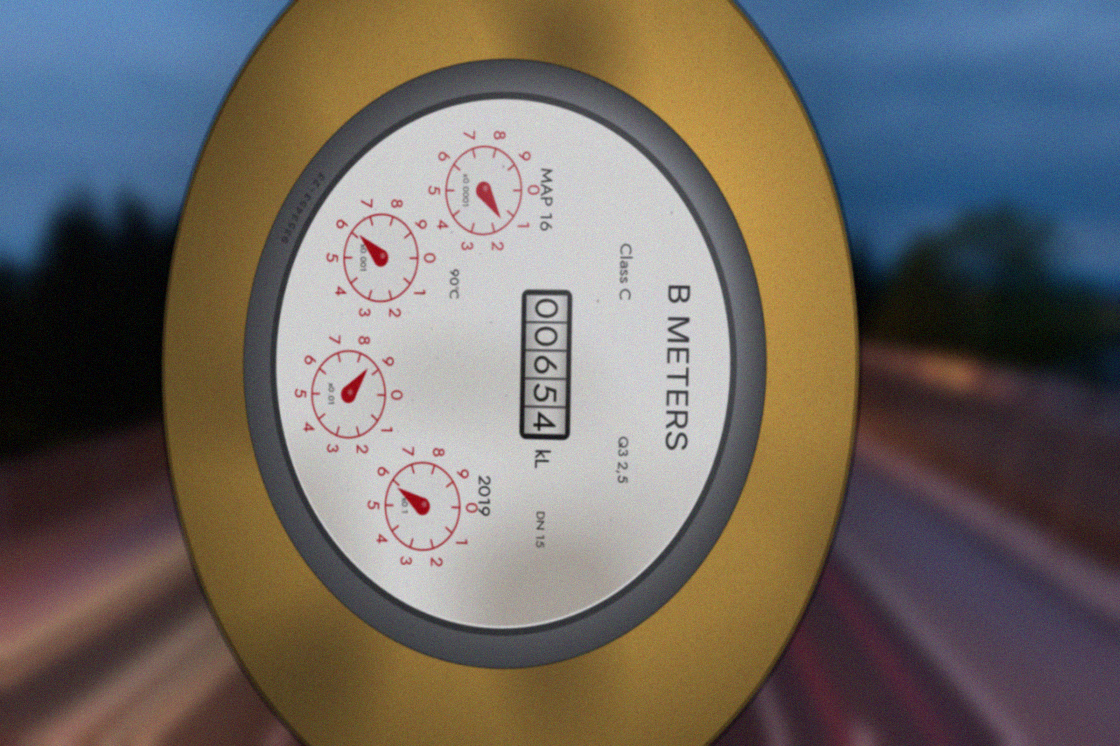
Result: 654.5861 kL
